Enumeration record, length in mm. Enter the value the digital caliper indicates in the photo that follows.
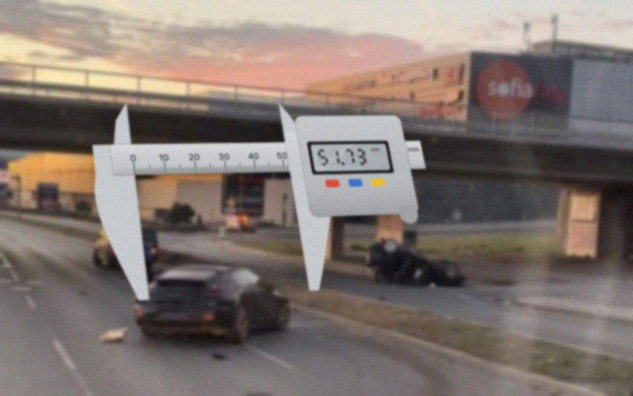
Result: 51.73 mm
